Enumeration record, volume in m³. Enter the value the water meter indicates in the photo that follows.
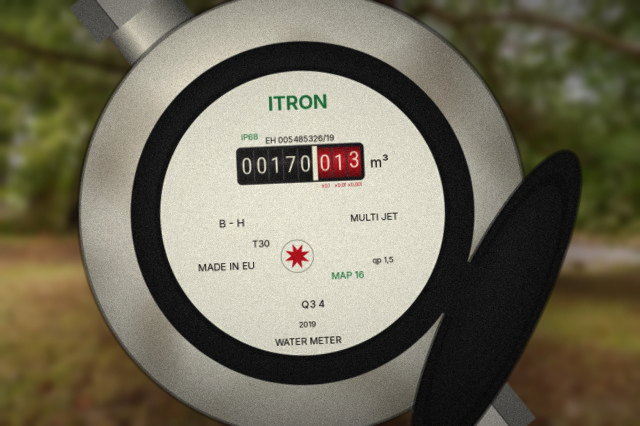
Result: 170.013 m³
